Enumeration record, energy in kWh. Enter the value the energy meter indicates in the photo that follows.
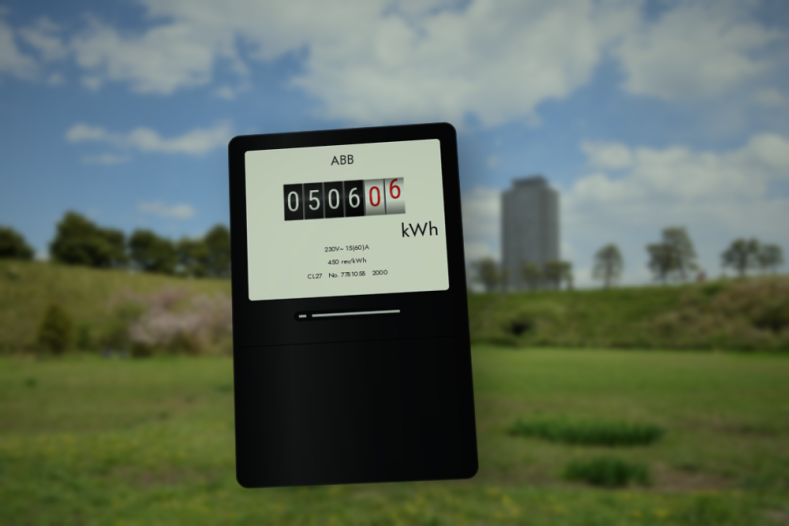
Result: 506.06 kWh
